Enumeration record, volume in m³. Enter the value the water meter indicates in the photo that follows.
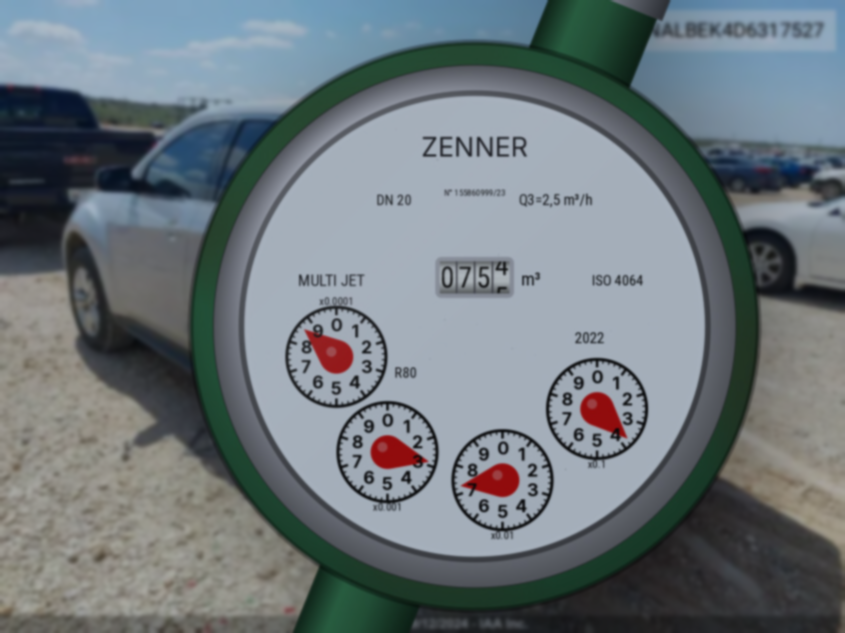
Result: 754.3728 m³
